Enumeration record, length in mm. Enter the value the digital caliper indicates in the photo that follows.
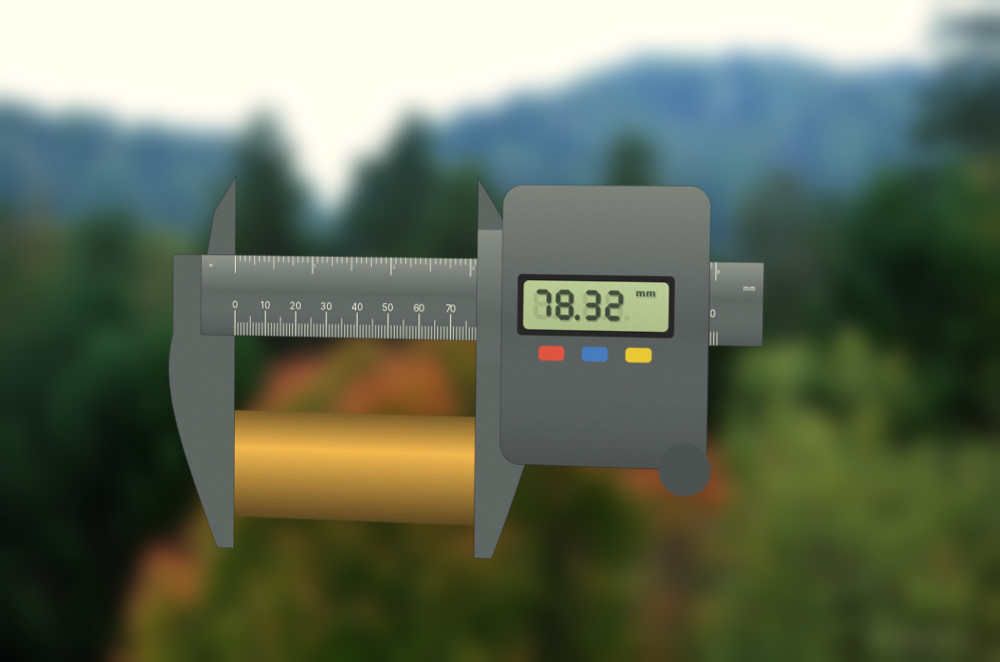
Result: 78.32 mm
